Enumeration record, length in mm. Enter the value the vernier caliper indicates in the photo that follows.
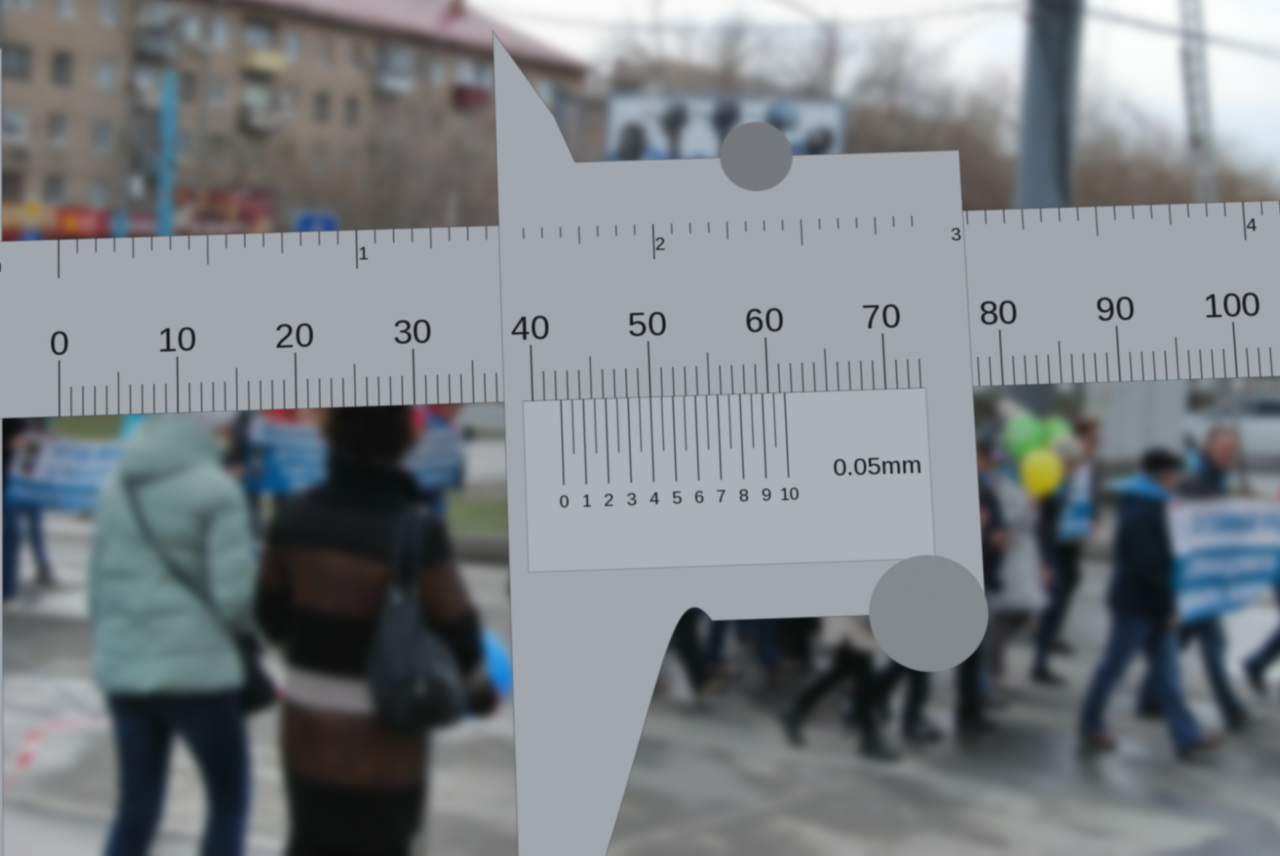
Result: 42.4 mm
